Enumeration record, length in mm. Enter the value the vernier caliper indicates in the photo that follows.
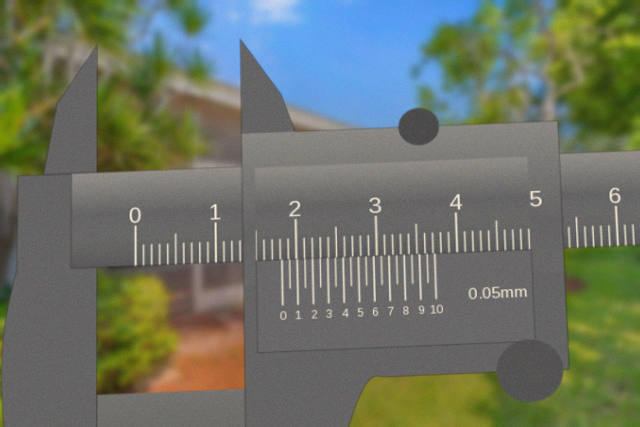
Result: 18.2 mm
